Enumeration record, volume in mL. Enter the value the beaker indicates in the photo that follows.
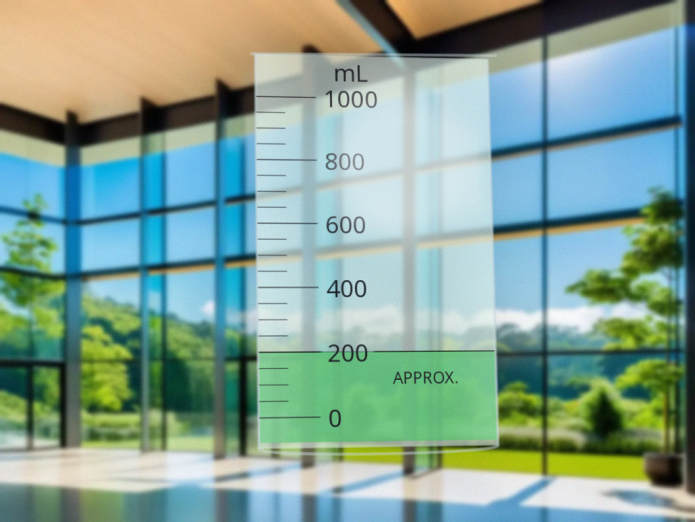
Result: 200 mL
